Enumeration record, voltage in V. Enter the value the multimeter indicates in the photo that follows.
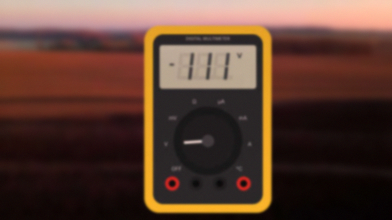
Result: -111 V
